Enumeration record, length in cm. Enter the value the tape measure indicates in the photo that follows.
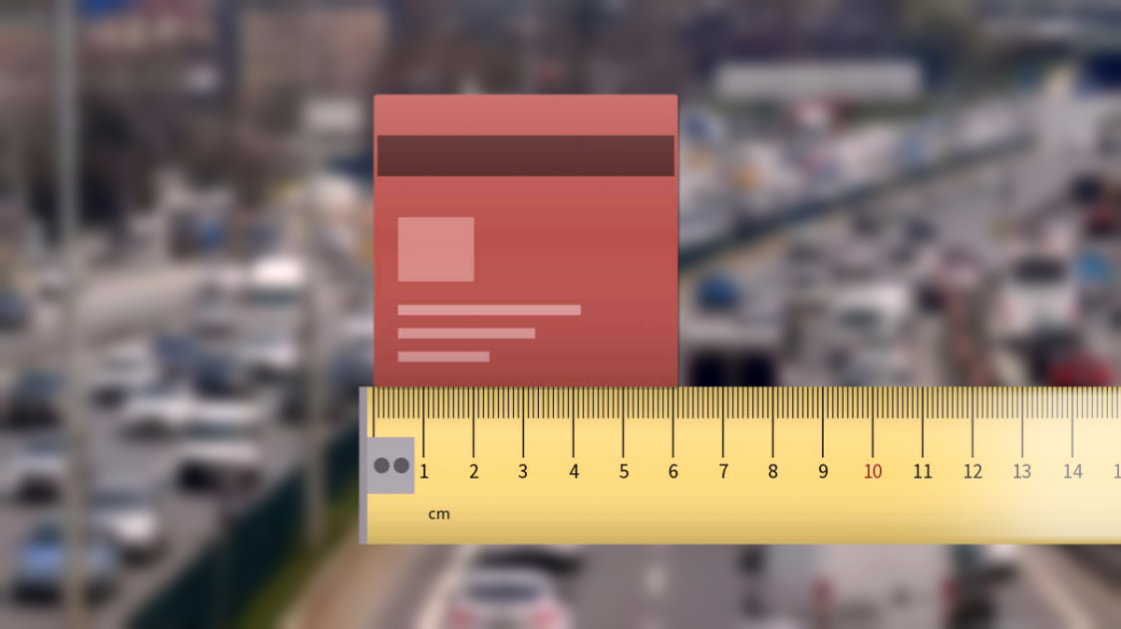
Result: 6.1 cm
